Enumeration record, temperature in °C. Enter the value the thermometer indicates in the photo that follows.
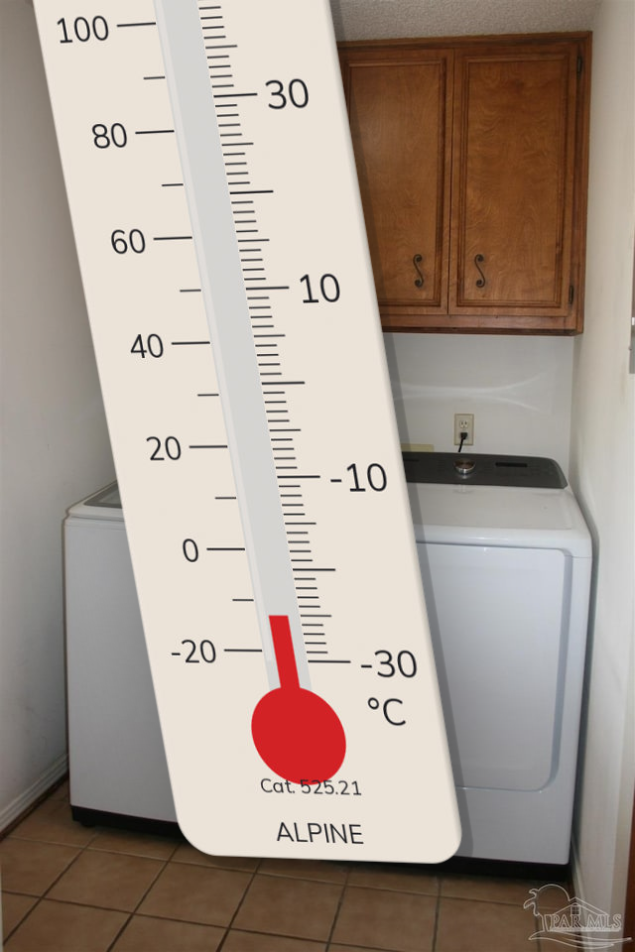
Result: -25 °C
